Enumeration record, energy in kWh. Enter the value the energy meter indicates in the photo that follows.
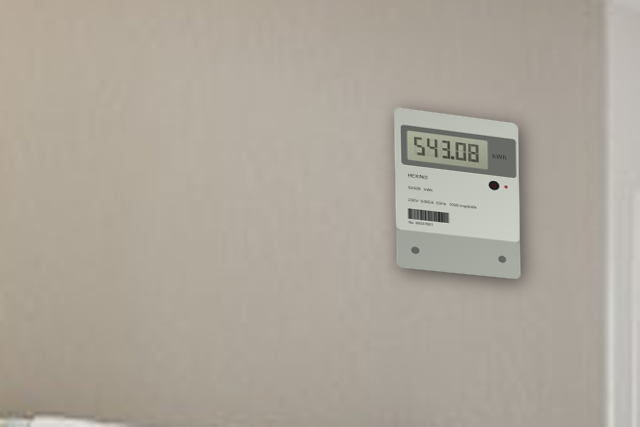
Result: 543.08 kWh
